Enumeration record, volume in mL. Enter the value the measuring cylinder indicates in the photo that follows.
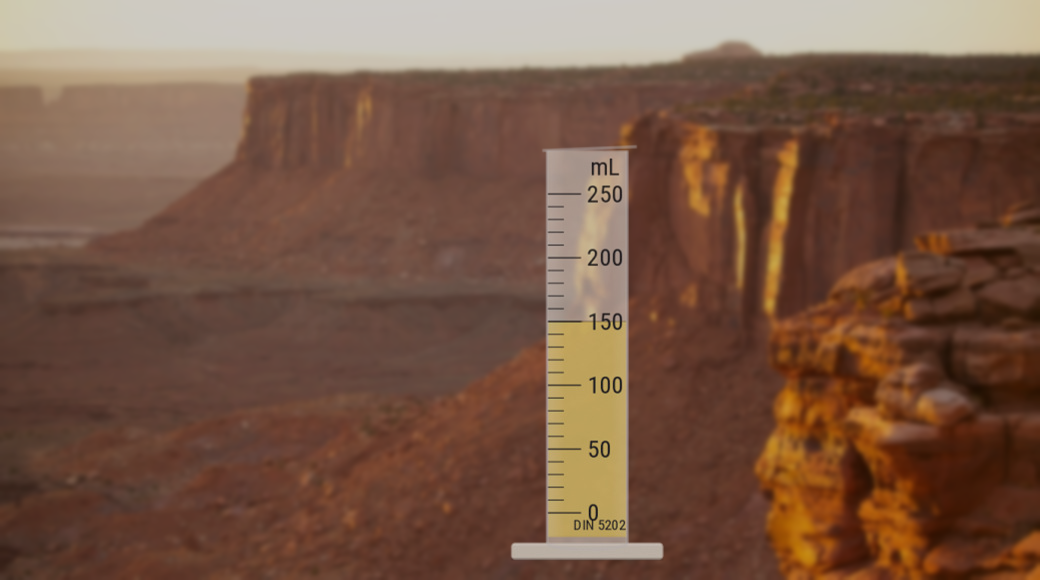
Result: 150 mL
